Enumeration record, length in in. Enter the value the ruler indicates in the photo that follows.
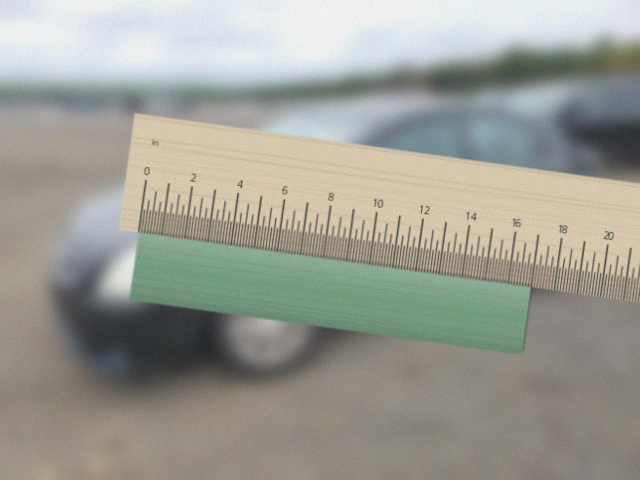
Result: 17 in
